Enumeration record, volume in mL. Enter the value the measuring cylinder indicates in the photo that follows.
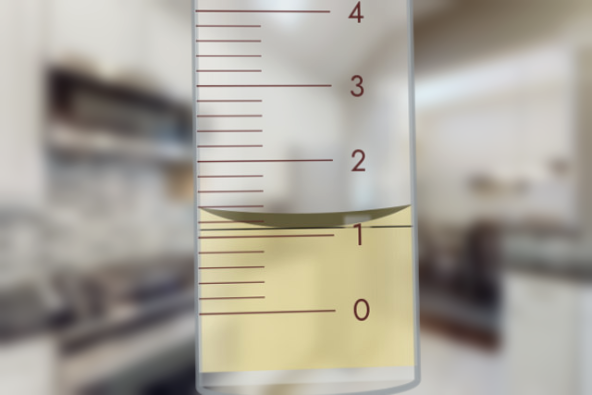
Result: 1.1 mL
